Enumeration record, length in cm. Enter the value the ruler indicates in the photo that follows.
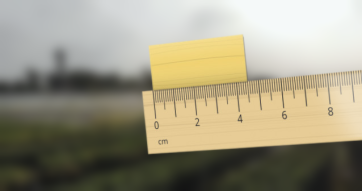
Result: 4.5 cm
